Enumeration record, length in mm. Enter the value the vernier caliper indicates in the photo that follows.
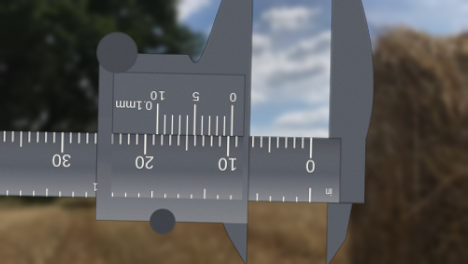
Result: 9.6 mm
